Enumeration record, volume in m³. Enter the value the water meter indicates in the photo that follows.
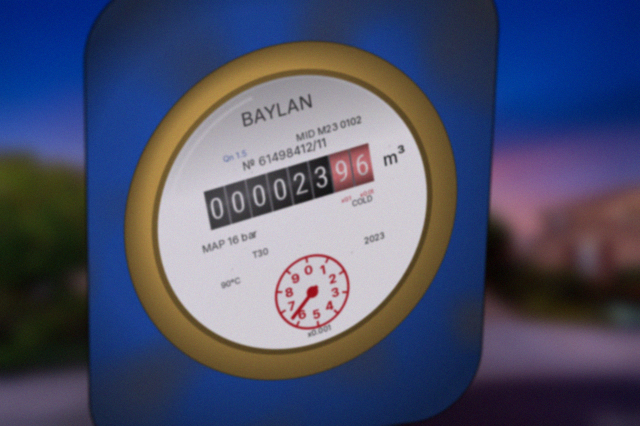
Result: 23.966 m³
